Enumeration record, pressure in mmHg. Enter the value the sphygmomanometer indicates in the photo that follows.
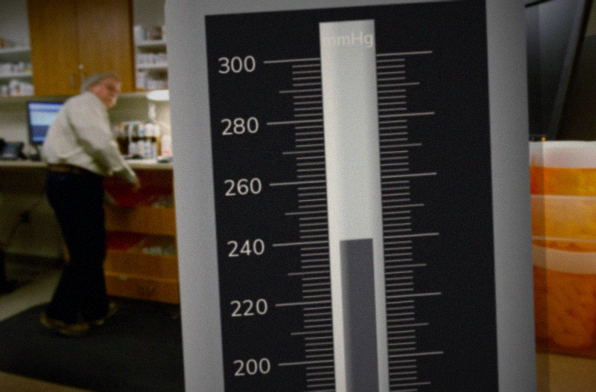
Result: 240 mmHg
